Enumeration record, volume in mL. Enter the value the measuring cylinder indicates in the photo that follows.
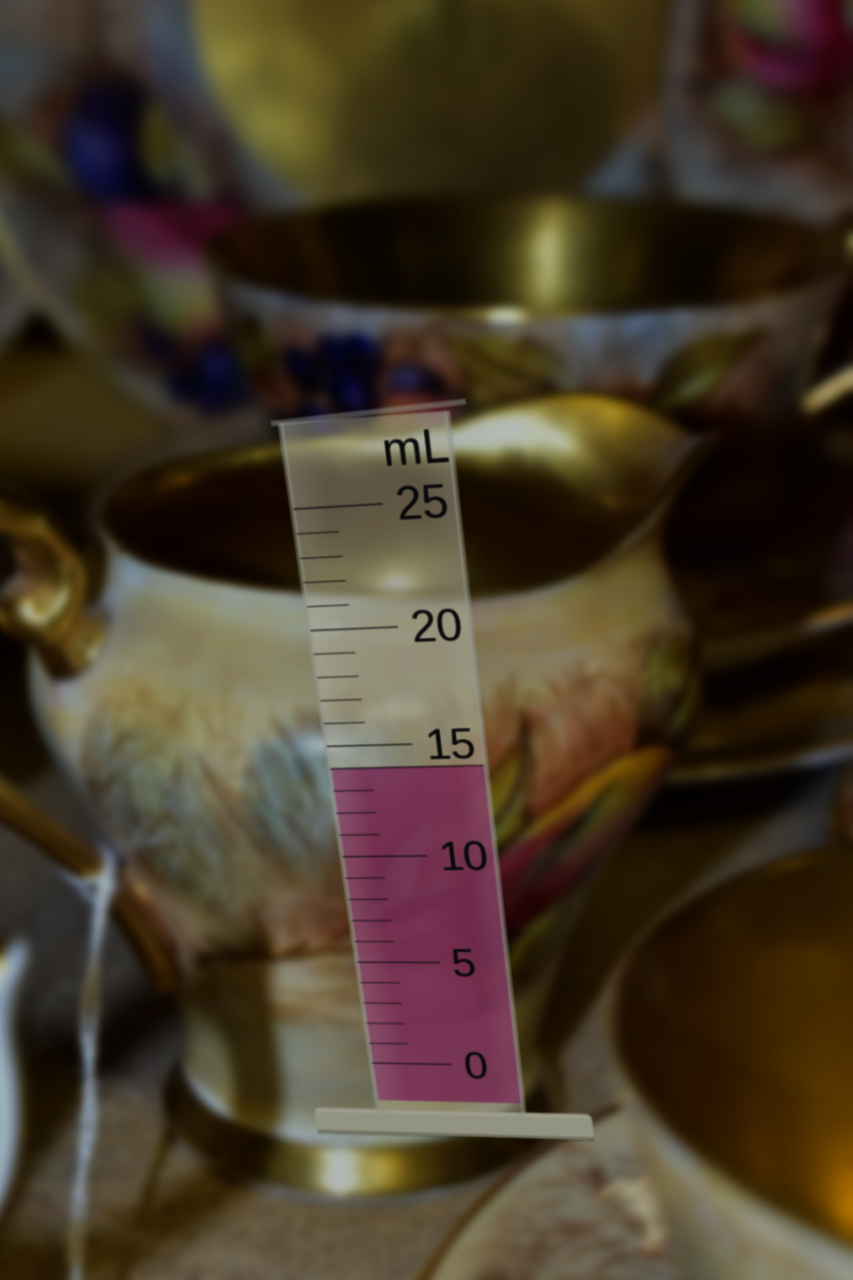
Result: 14 mL
